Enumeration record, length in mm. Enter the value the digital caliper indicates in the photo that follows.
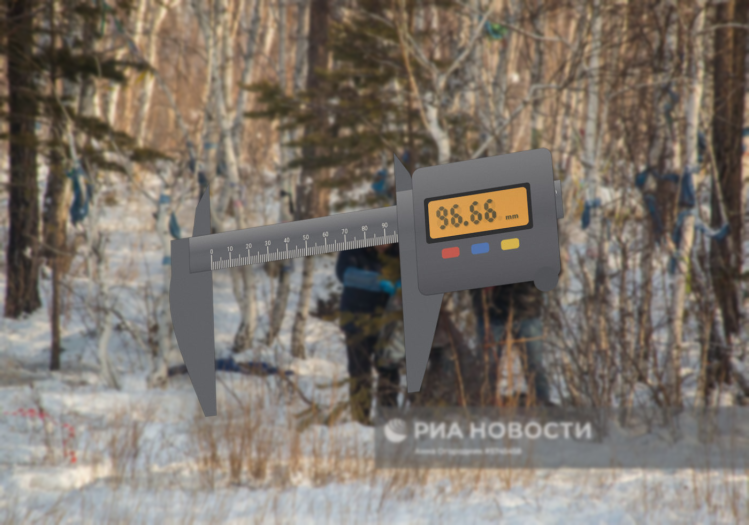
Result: 96.66 mm
